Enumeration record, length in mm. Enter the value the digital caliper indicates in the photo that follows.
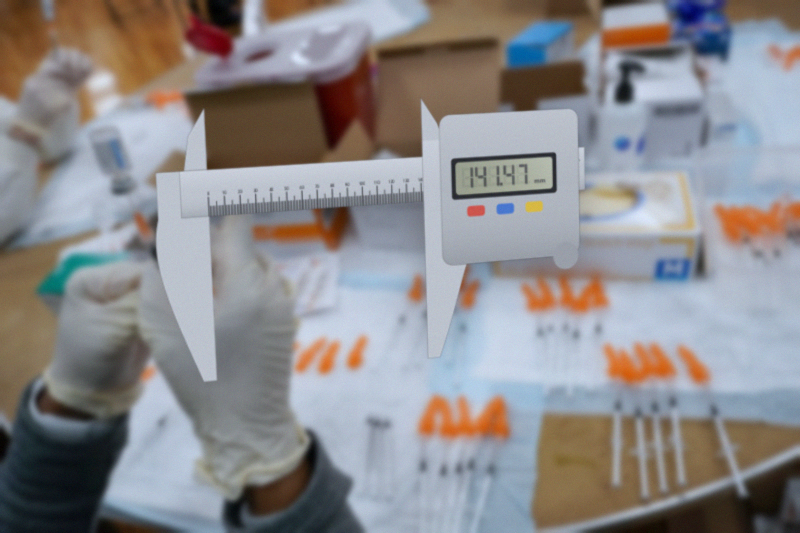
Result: 141.47 mm
